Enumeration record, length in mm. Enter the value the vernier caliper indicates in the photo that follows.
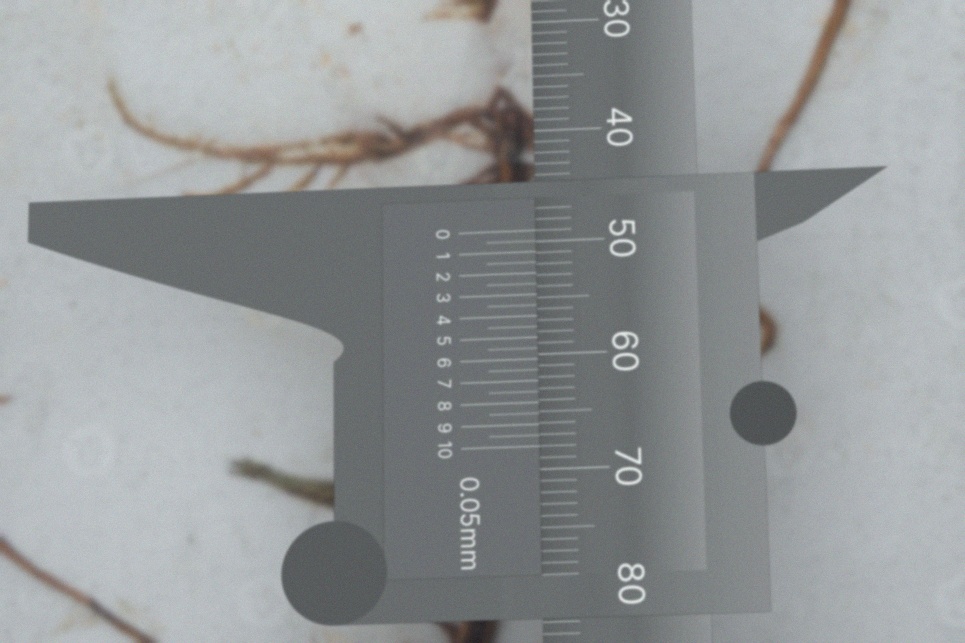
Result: 49.0 mm
